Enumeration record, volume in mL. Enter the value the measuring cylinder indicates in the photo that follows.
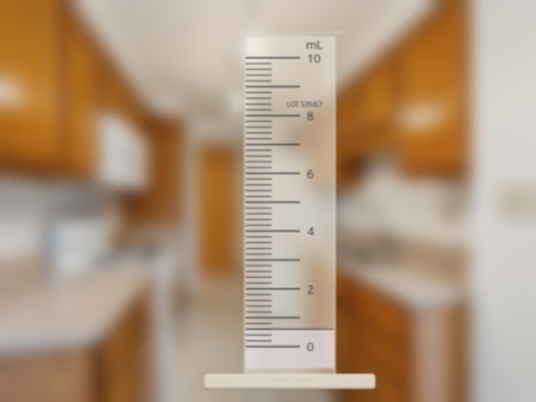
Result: 0.6 mL
